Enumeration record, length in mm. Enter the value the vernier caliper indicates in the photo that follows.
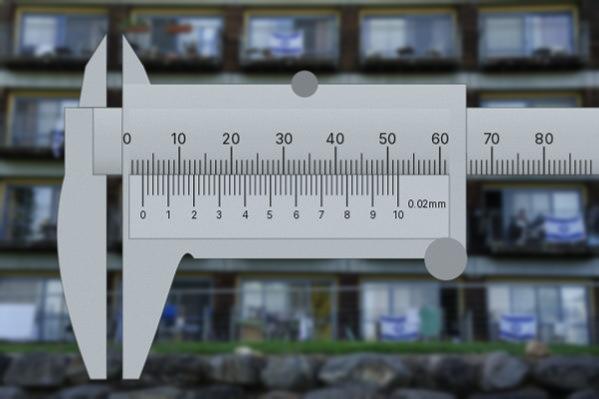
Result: 3.0 mm
